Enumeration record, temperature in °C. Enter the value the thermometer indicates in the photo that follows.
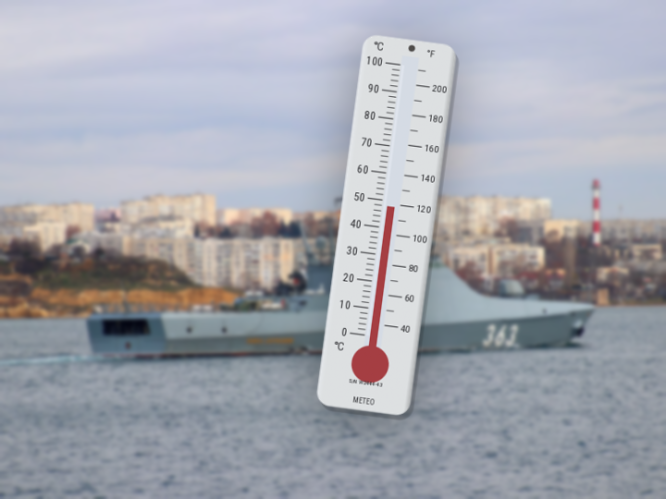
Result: 48 °C
